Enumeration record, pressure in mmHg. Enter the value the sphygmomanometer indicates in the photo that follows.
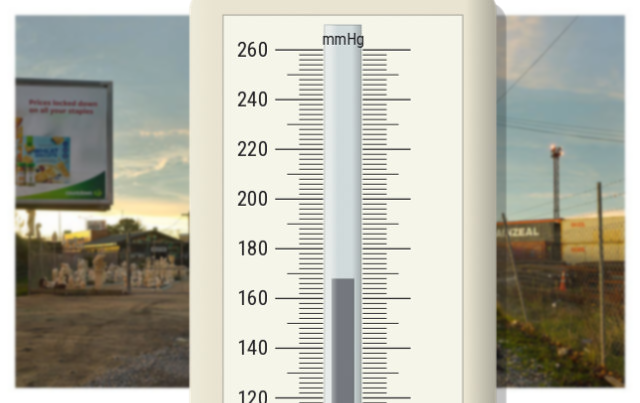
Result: 168 mmHg
